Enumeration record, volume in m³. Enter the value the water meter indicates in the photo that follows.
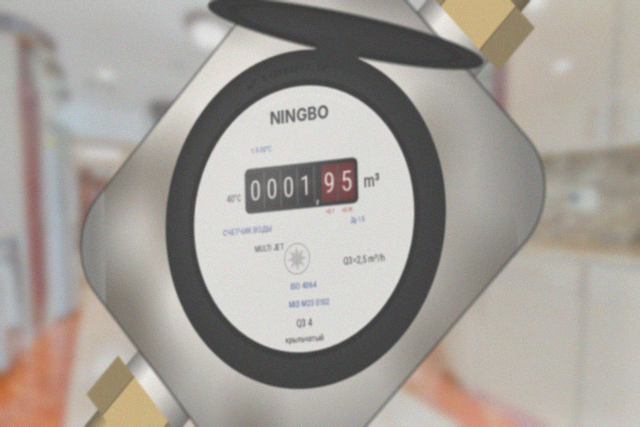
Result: 1.95 m³
